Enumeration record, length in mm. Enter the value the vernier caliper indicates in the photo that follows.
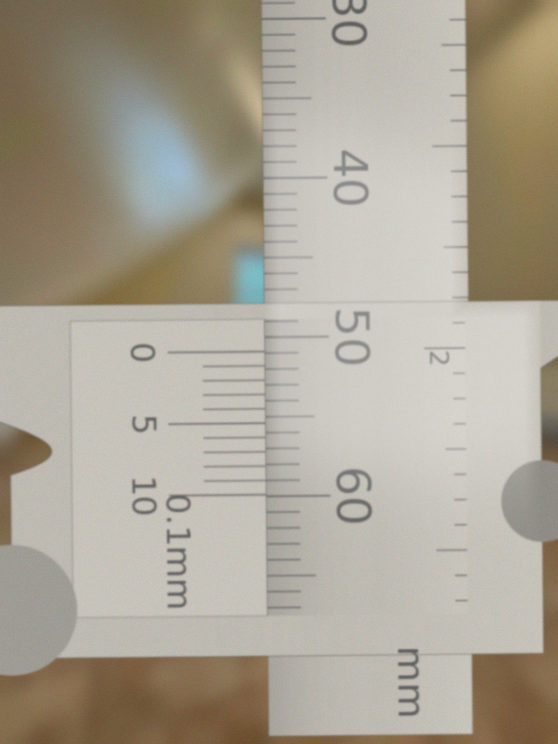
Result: 50.9 mm
